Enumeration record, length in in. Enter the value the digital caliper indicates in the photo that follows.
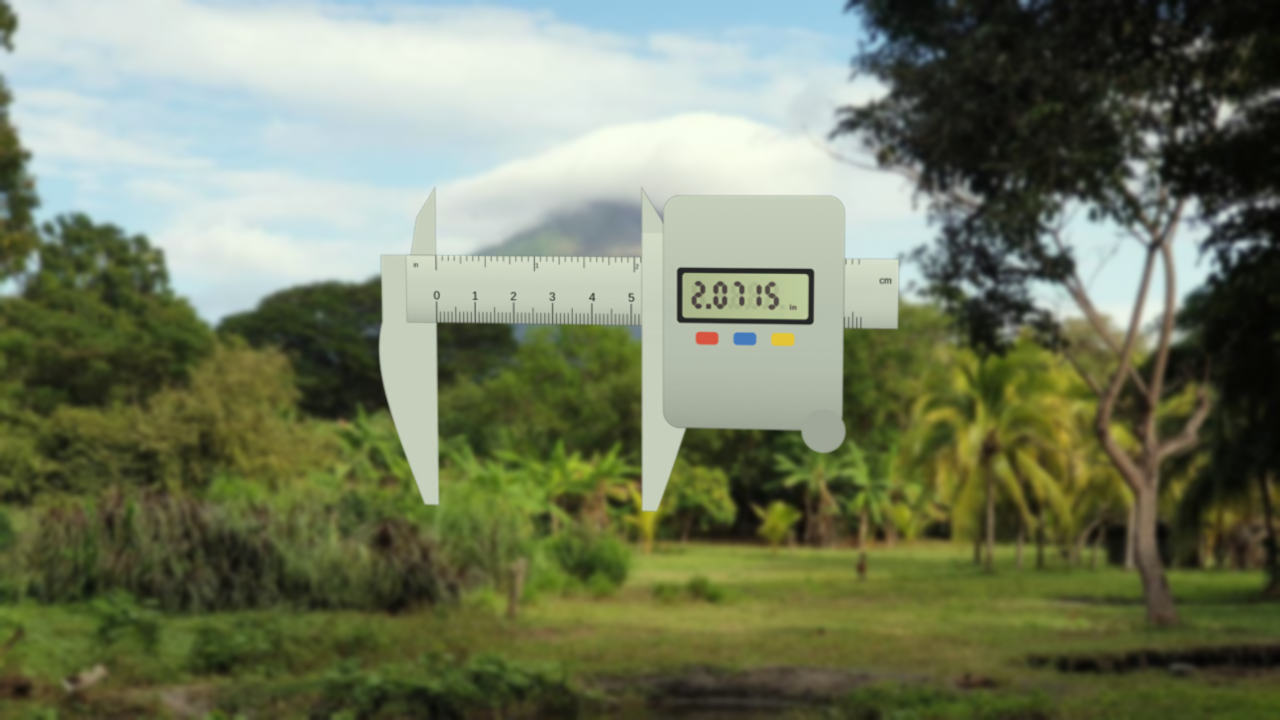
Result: 2.0715 in
